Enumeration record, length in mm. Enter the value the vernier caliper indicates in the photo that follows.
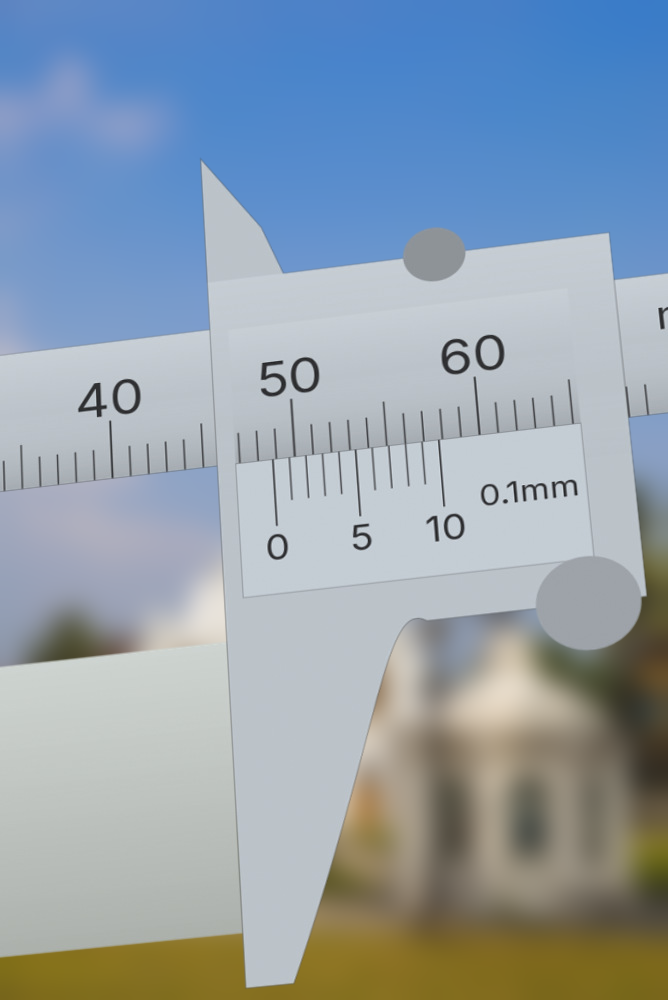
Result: 48.8 mm
